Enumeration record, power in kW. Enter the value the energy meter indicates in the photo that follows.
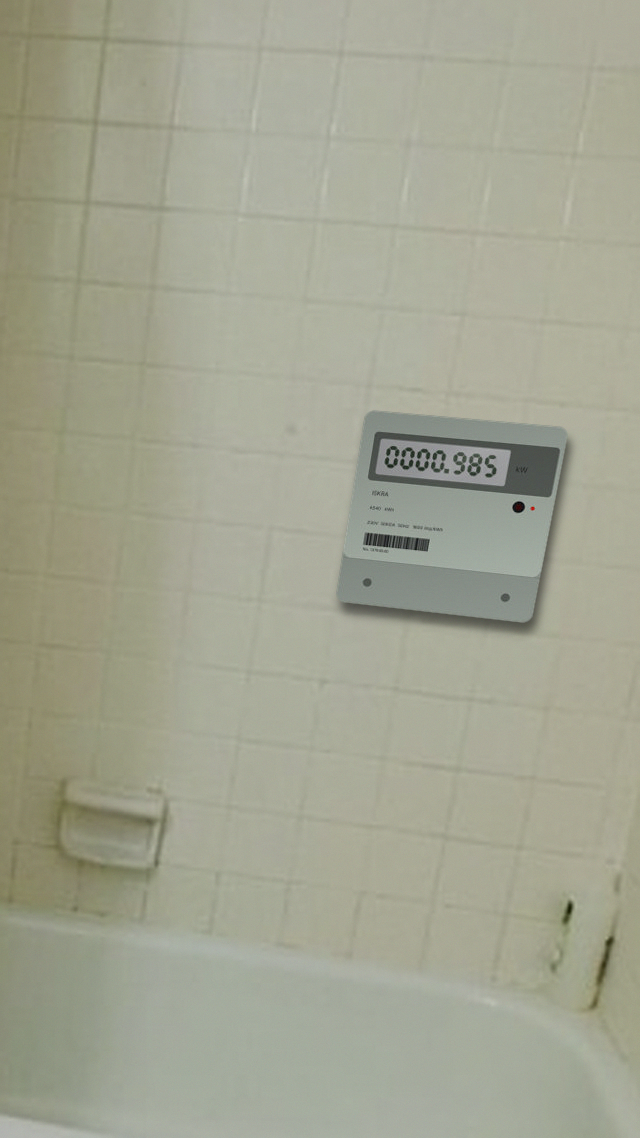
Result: 0.985 kW
